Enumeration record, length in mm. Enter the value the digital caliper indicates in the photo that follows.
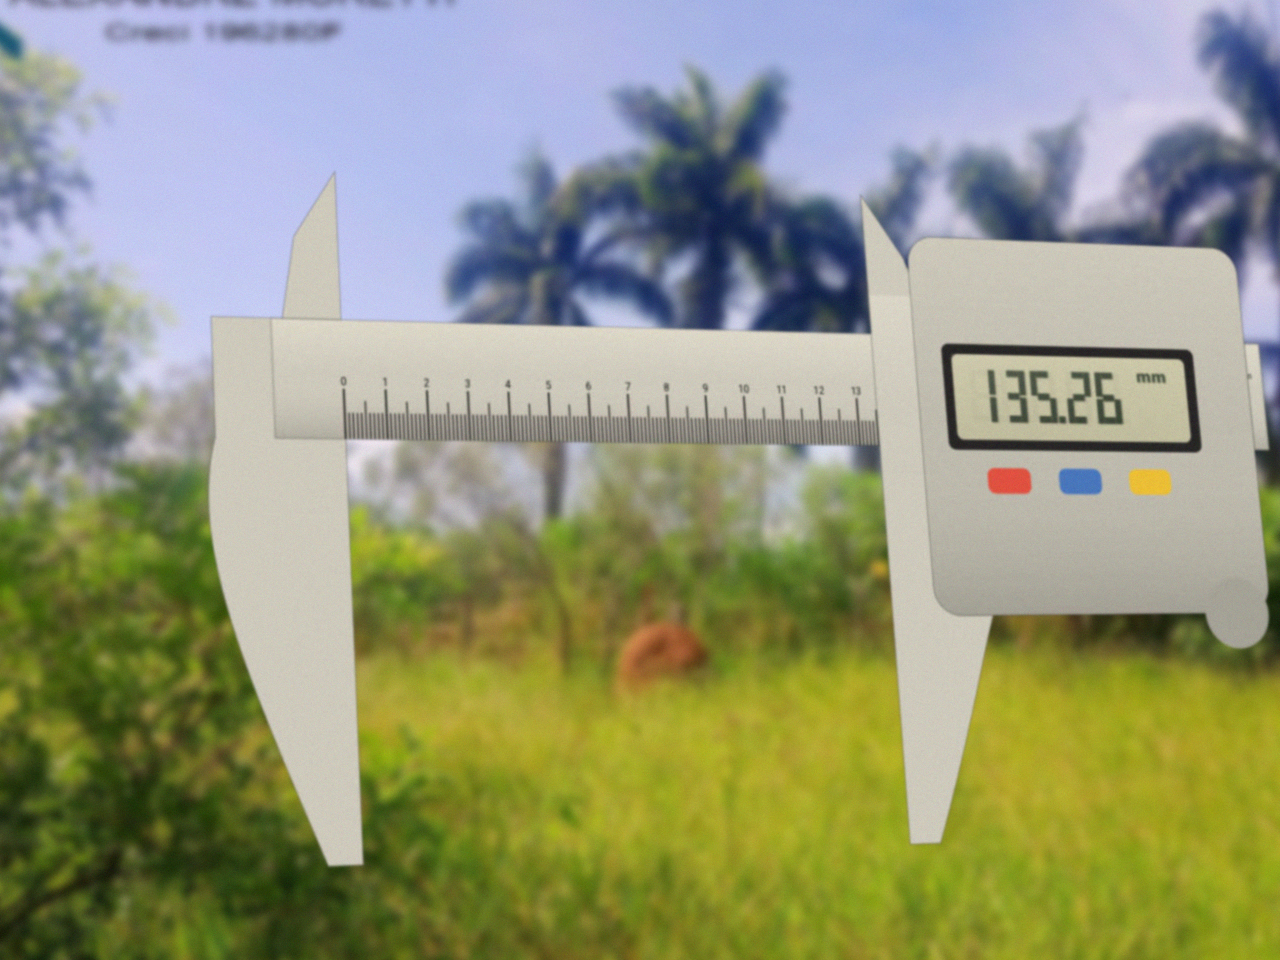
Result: 135.26 mm
